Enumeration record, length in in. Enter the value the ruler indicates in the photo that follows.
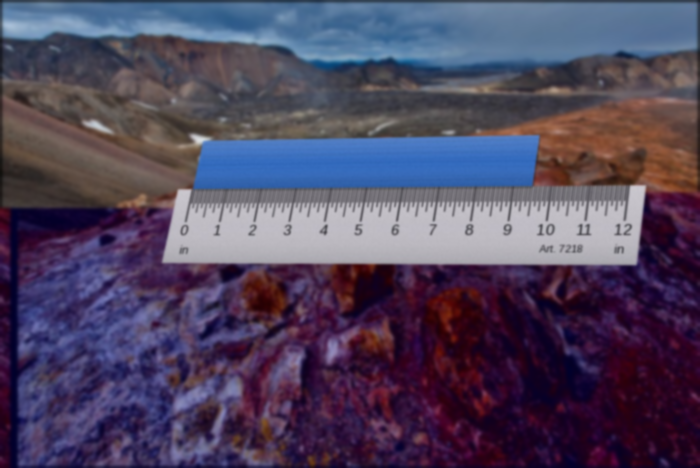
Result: 9.5 in
